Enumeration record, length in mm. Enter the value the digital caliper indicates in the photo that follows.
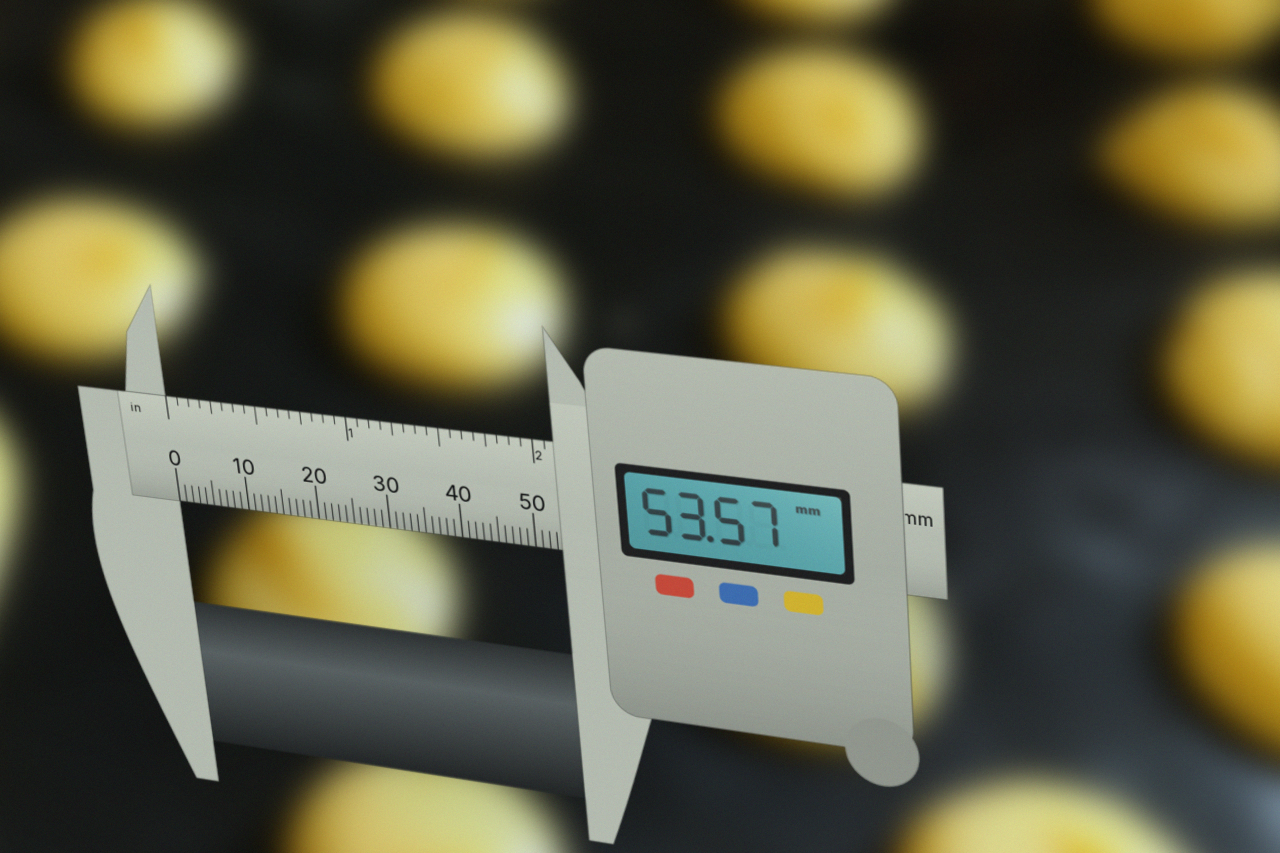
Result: 53.57 mm
